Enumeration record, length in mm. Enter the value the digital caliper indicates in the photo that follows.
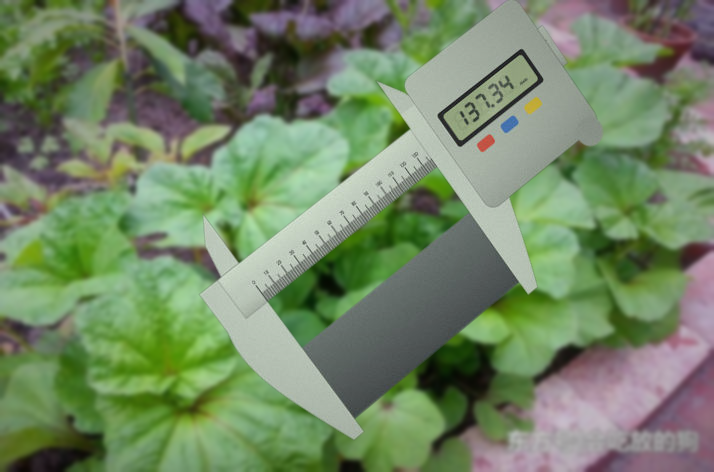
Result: 137.34 mm
